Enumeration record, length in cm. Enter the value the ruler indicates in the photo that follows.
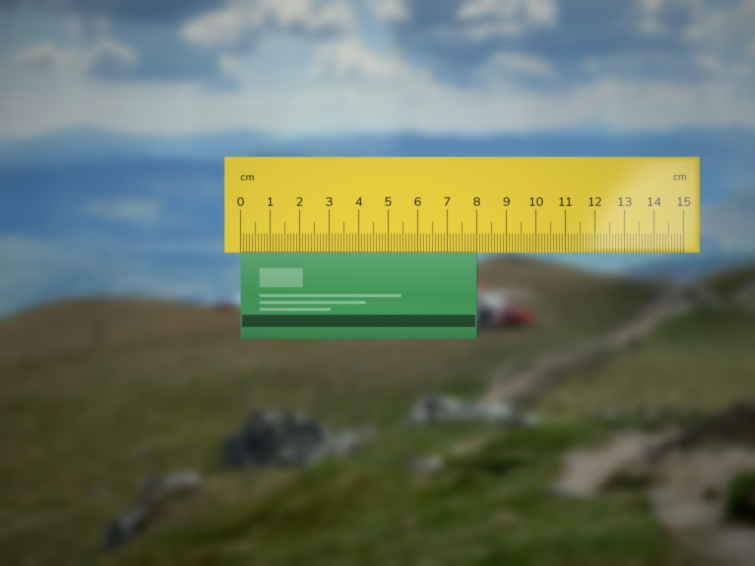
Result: 8 cm
